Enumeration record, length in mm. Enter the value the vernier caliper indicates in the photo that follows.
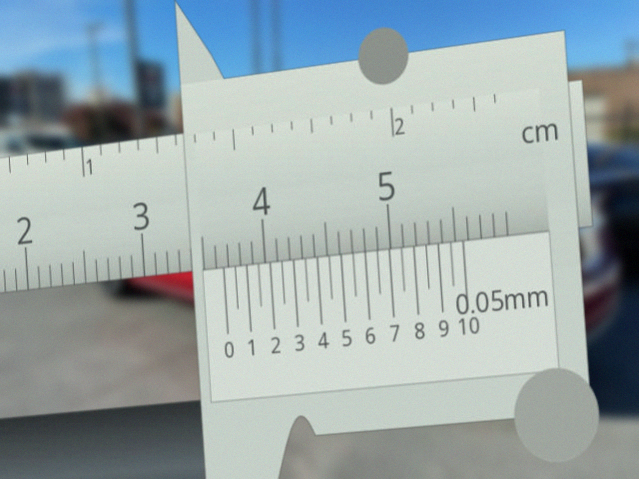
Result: 36.6 mm
